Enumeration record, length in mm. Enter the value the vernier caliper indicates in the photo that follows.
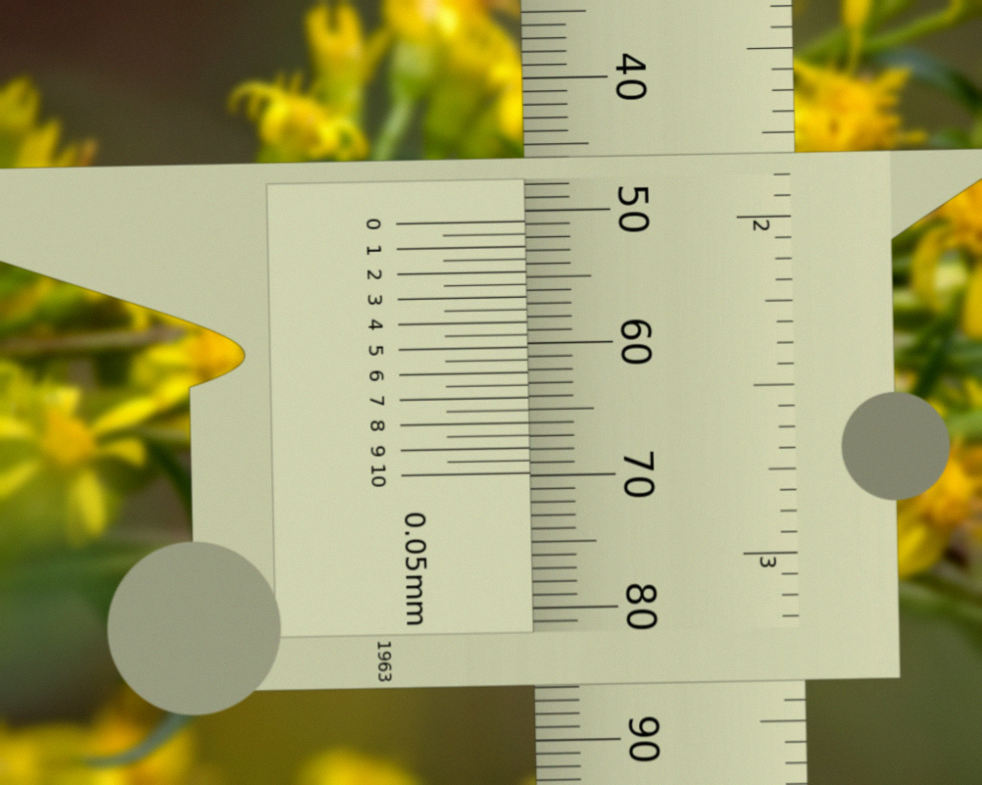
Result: 50.8 mm
